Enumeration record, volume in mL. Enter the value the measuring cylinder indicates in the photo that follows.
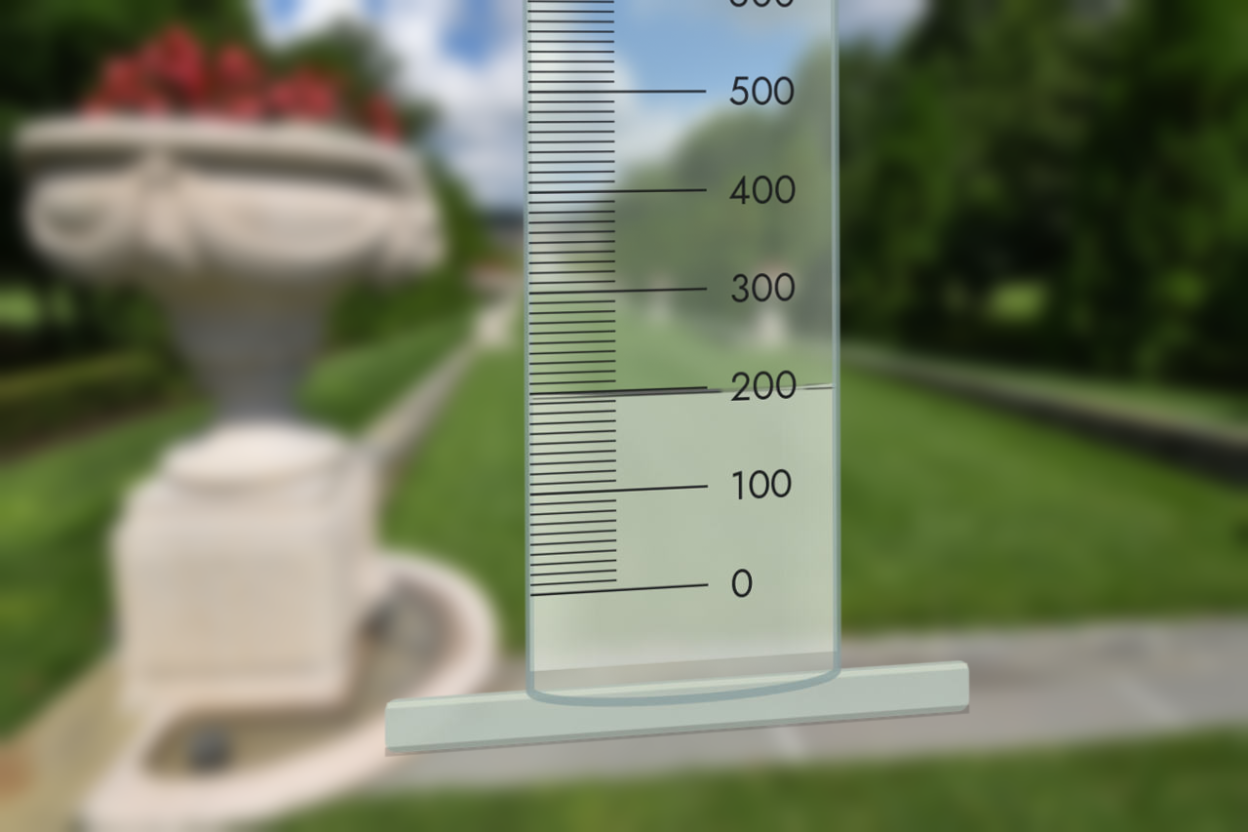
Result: 195 mL
